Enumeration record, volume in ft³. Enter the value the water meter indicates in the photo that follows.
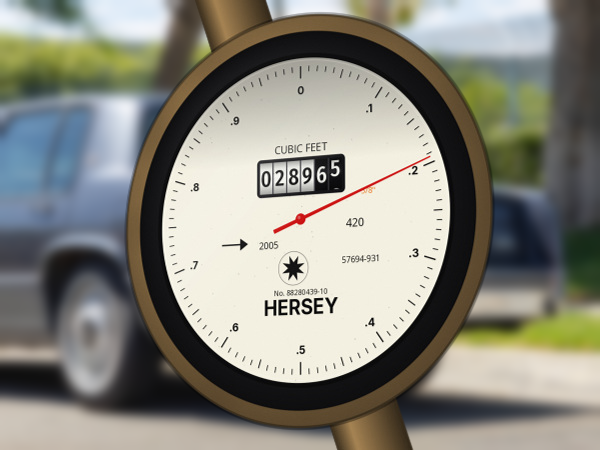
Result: 28965.19 ft³
